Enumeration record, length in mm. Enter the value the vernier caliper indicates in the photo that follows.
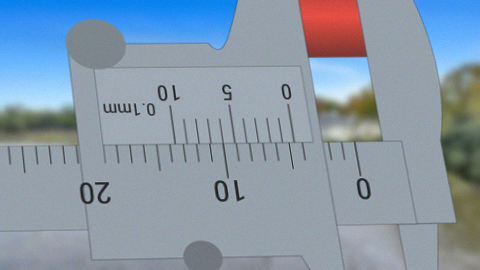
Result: 4.6 mm
